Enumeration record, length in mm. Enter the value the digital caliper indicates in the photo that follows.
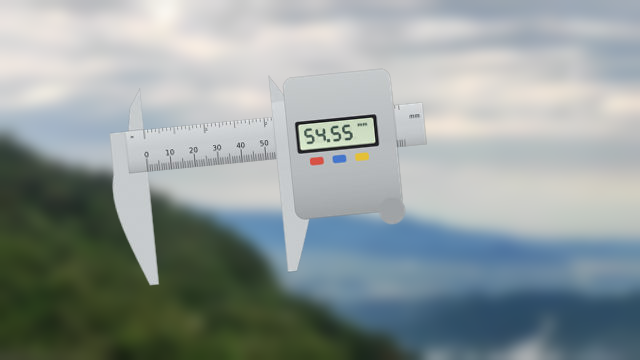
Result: 54.55 mm
